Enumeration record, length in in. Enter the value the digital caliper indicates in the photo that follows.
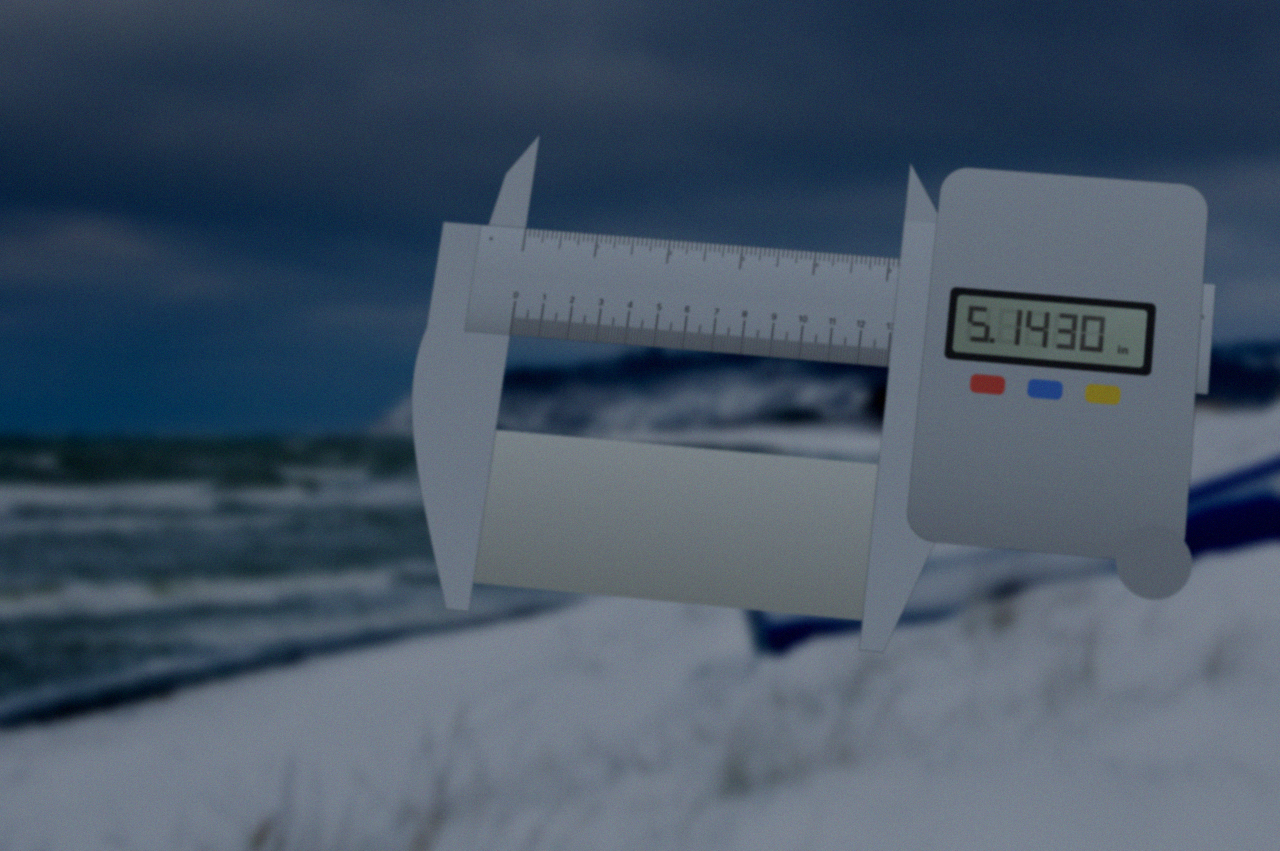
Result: 5.1430 in
